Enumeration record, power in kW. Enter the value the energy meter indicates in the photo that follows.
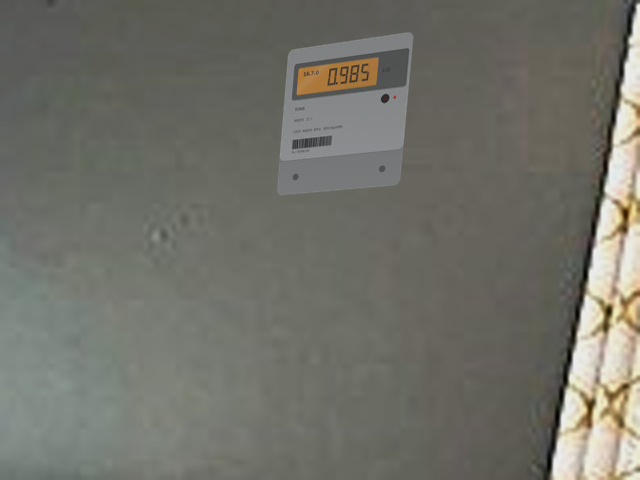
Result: 0.985 kW
